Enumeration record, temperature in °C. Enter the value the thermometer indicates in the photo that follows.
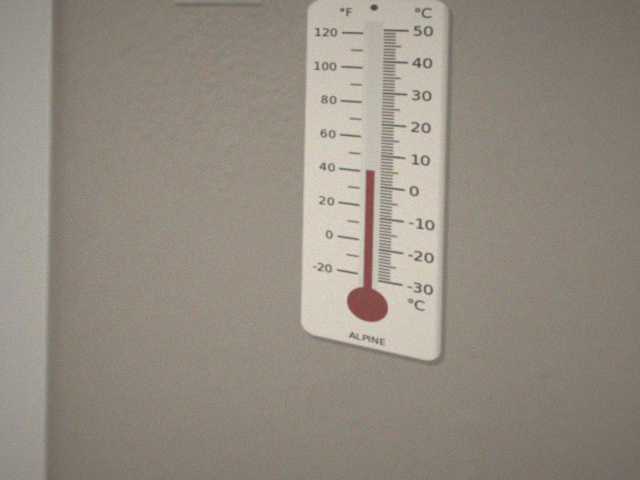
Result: 5 °C
